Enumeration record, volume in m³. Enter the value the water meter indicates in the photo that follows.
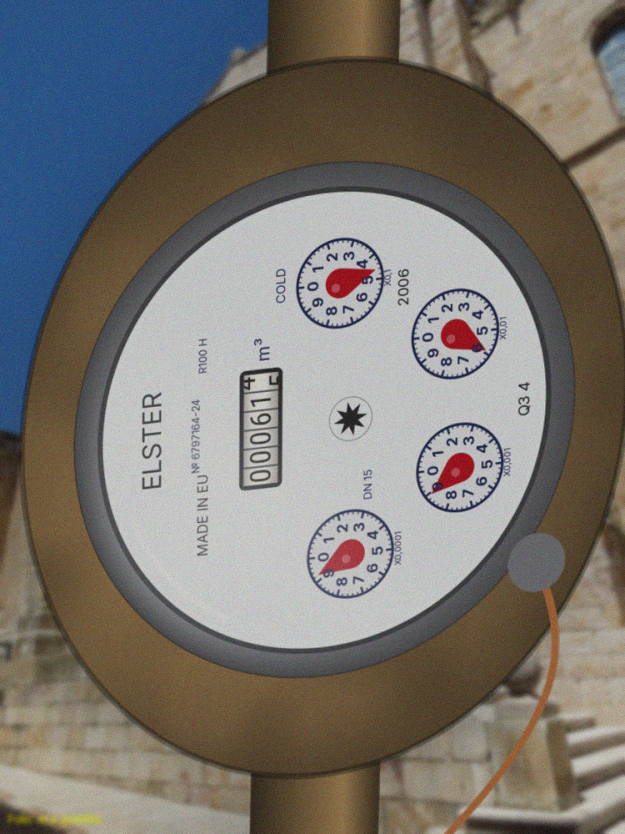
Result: 614.4589 m³
